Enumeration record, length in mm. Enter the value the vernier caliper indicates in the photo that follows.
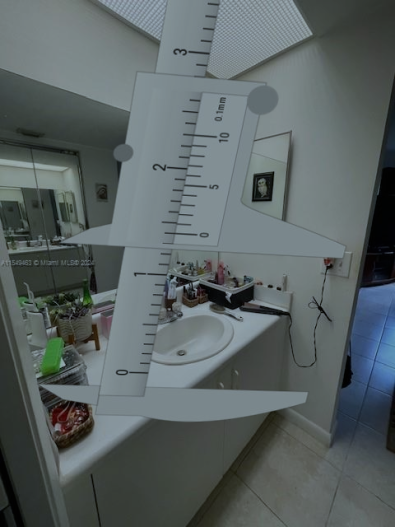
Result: 14.0 mm
